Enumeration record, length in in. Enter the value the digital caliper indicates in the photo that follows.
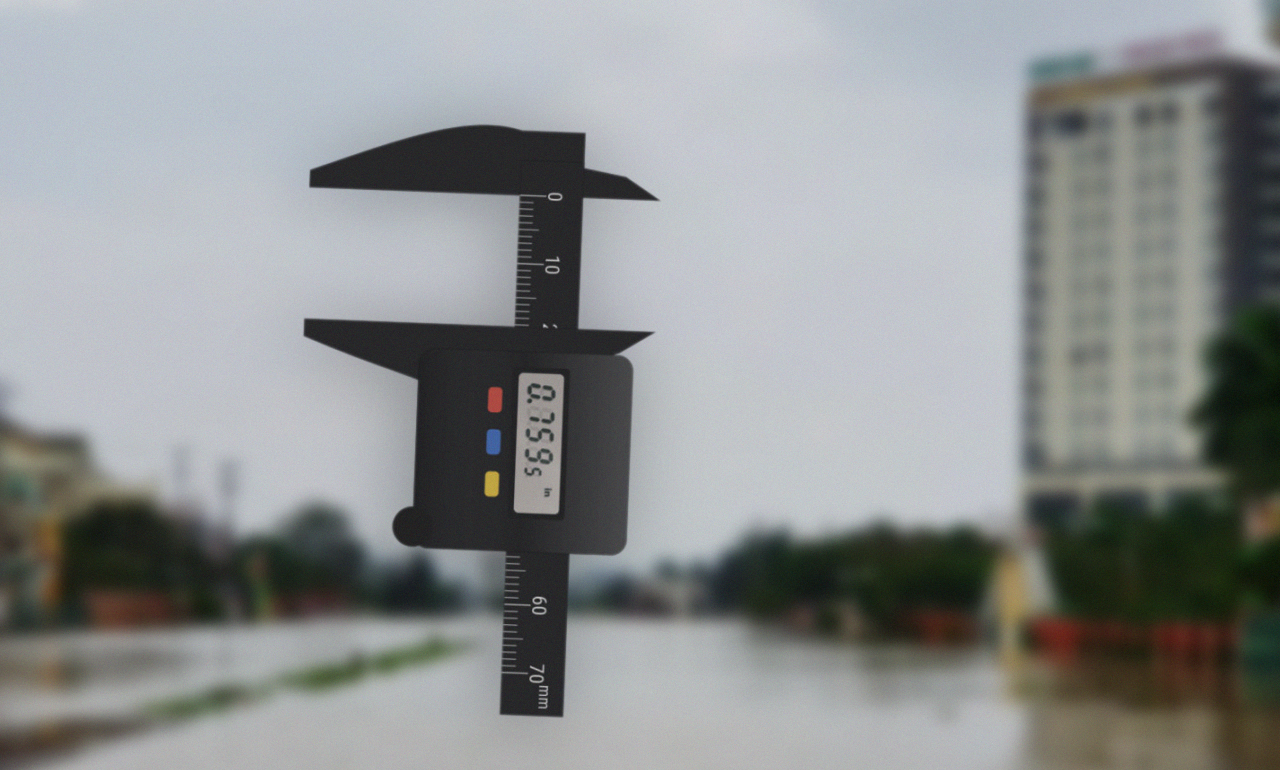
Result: 0.7595 in
